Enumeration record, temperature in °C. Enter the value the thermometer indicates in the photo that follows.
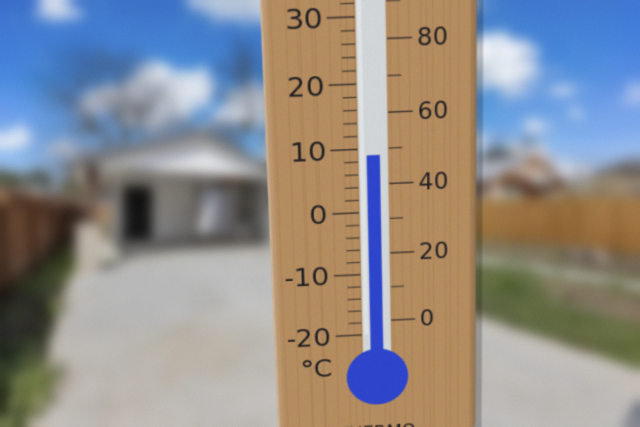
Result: 9 °C
